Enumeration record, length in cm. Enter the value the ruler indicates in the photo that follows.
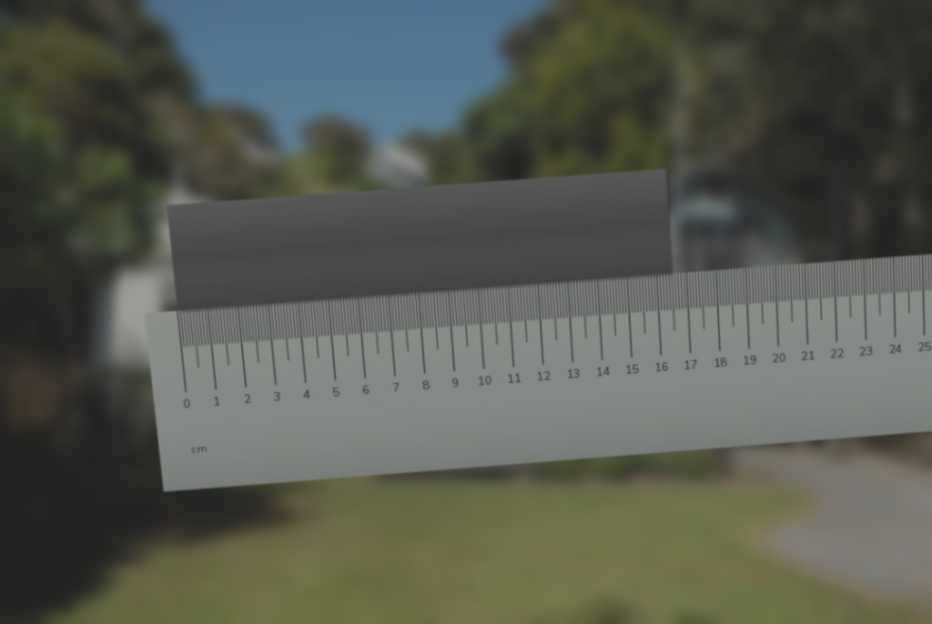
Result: 16.5 cm
